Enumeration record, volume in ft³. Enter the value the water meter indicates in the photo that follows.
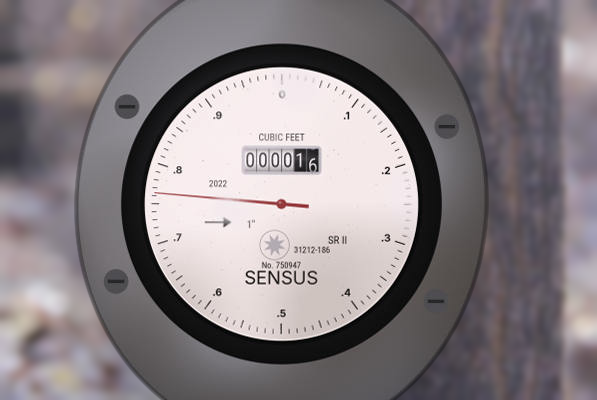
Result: 15.76 ft³
